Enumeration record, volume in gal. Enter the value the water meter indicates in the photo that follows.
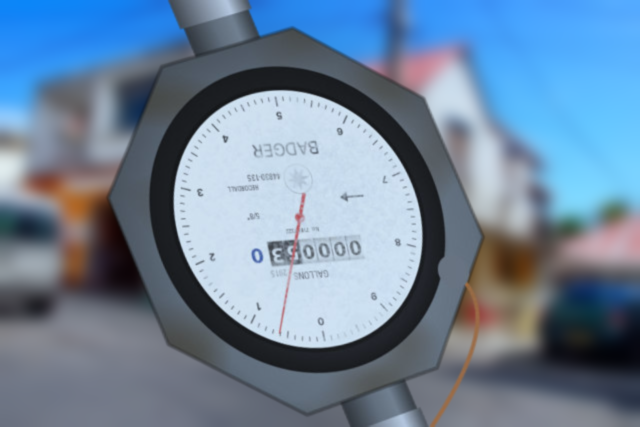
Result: 530.6 gal
